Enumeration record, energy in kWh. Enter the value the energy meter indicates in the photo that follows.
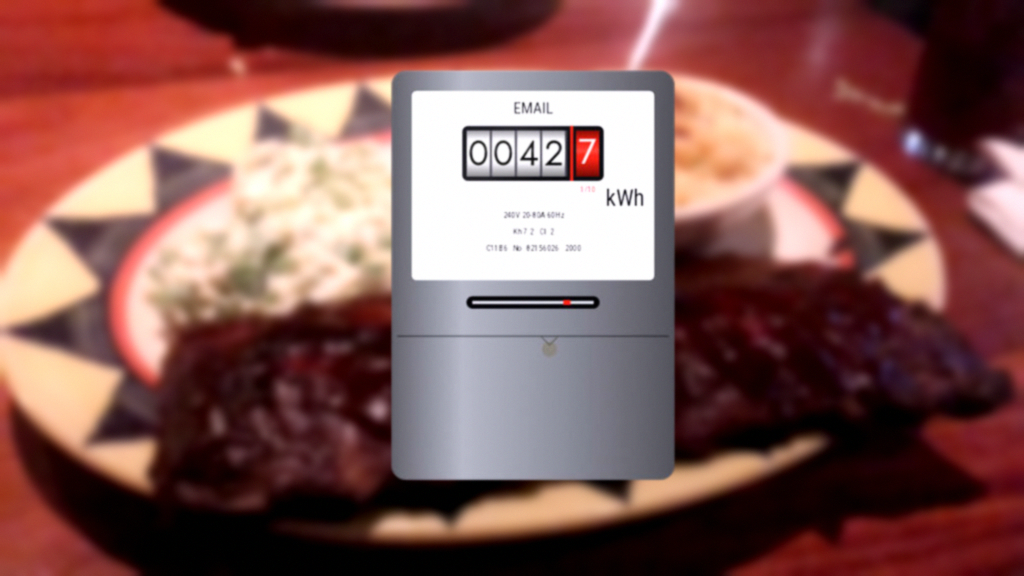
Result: 42.7 kWh
